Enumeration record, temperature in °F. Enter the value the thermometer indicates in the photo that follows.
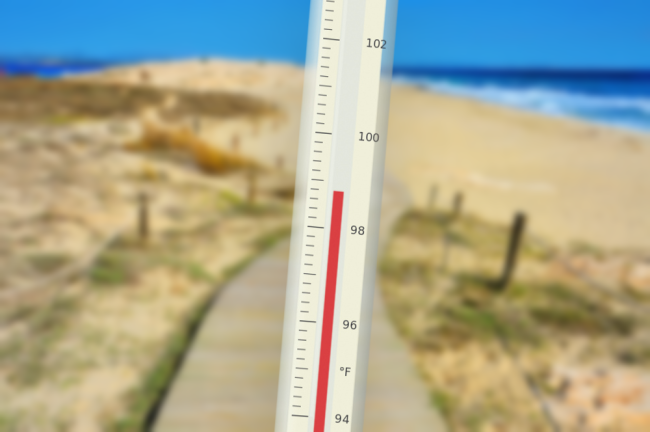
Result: 98.8 °F
